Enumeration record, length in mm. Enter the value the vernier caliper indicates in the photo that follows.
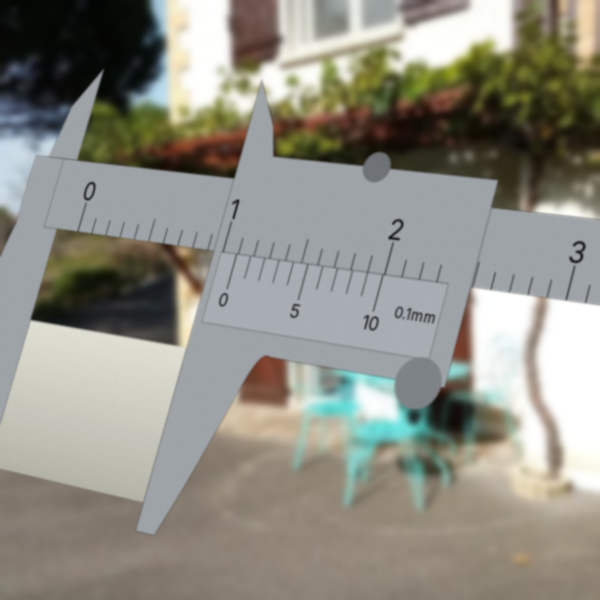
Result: 10.9 mm
